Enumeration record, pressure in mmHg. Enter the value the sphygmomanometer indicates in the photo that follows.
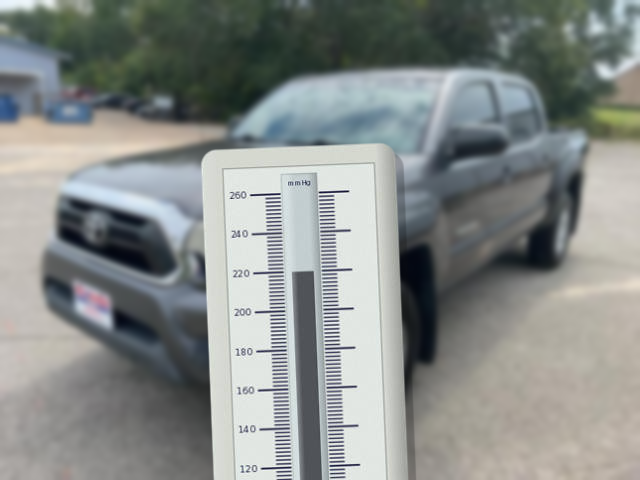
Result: 220 mmHg
